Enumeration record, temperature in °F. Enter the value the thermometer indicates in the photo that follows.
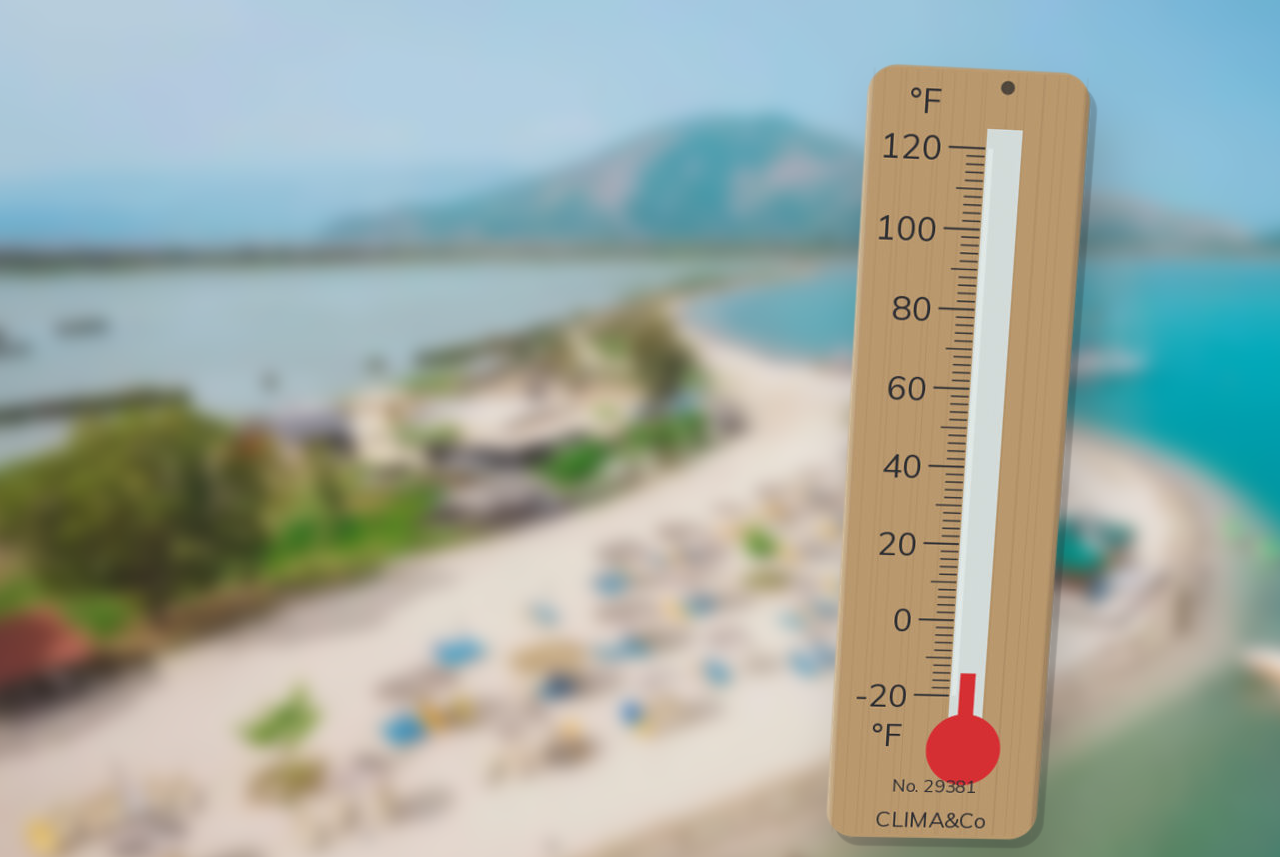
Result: -14 °F
